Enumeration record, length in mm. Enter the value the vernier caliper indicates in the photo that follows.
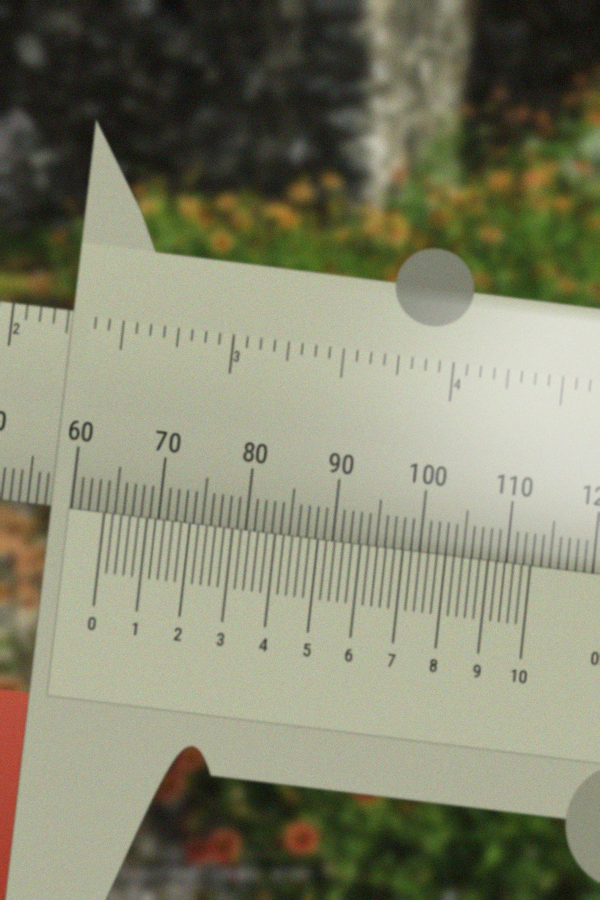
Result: 63.8 mm
